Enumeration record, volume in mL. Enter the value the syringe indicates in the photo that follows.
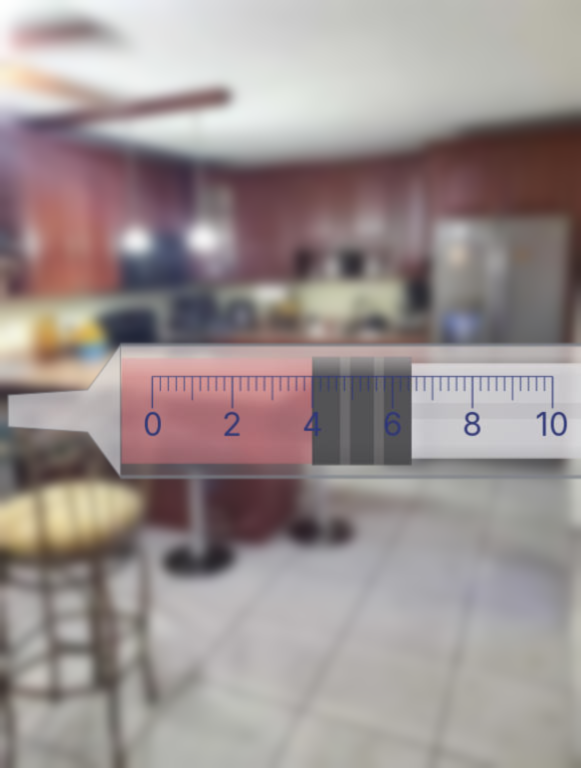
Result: 4 mL
